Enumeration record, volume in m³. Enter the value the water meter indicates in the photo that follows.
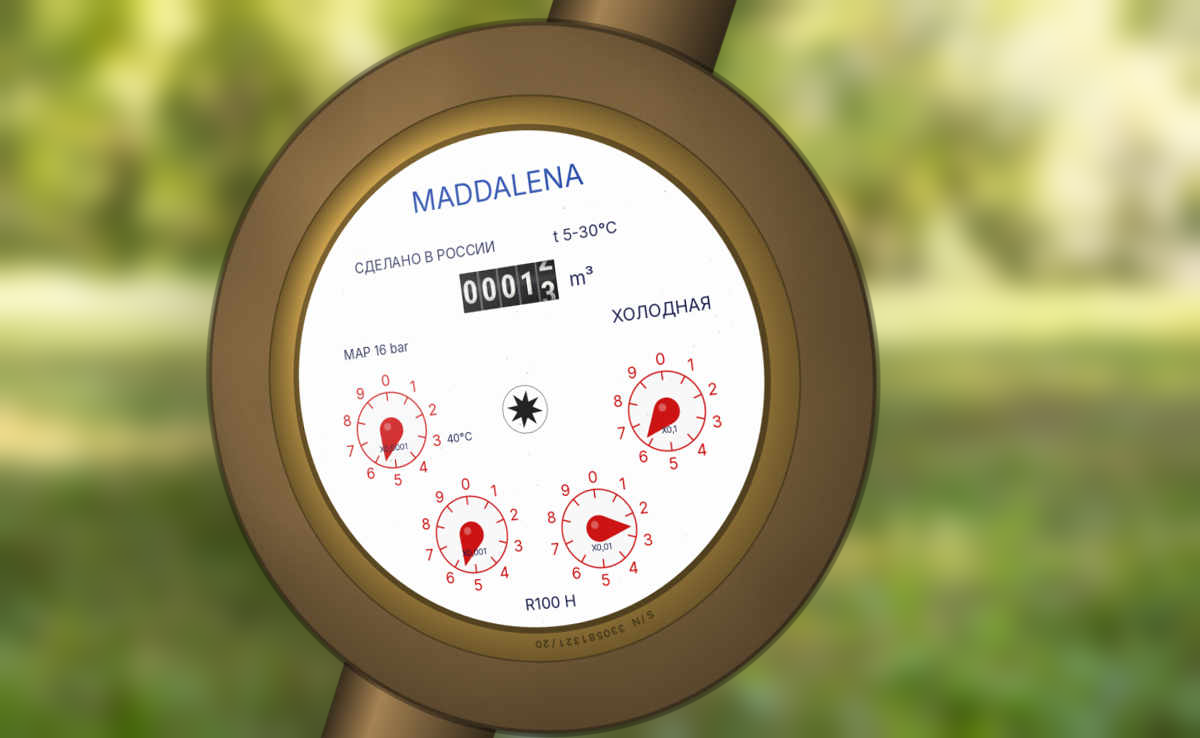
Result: 12.6255 m³
